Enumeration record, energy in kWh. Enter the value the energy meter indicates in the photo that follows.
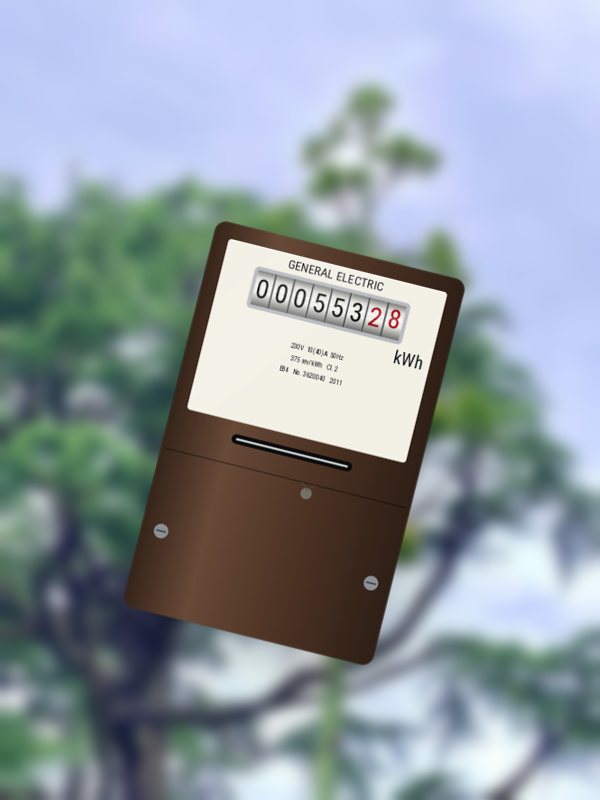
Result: 553.28 kWh
